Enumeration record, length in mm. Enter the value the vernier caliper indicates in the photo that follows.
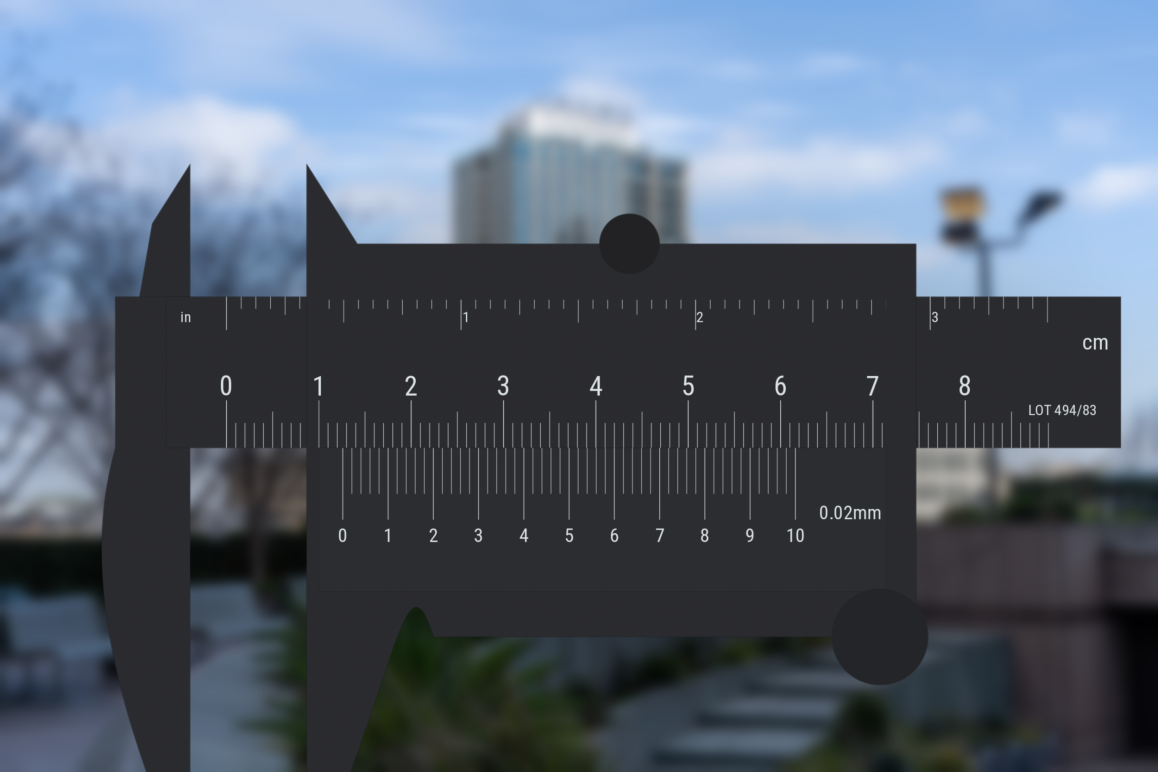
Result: 12.6 mm
